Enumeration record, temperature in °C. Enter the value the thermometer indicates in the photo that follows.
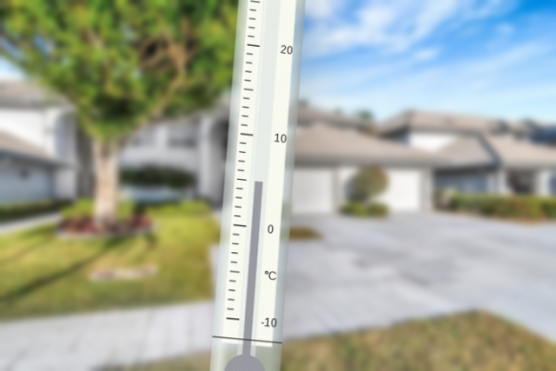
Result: 5 °C
